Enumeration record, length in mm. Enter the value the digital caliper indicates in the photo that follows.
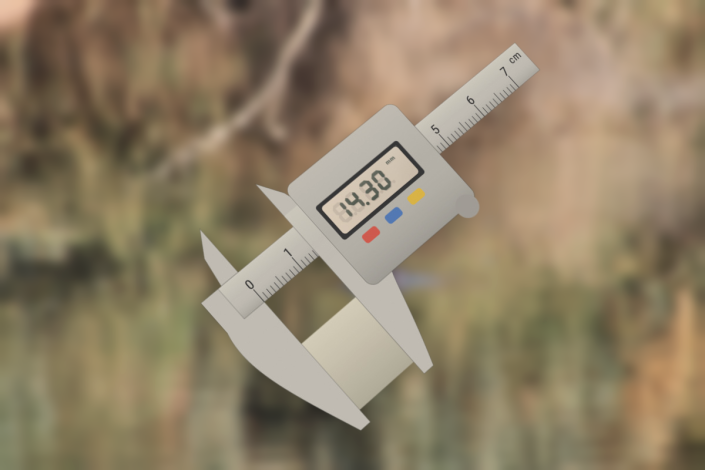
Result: 14.30 mm
